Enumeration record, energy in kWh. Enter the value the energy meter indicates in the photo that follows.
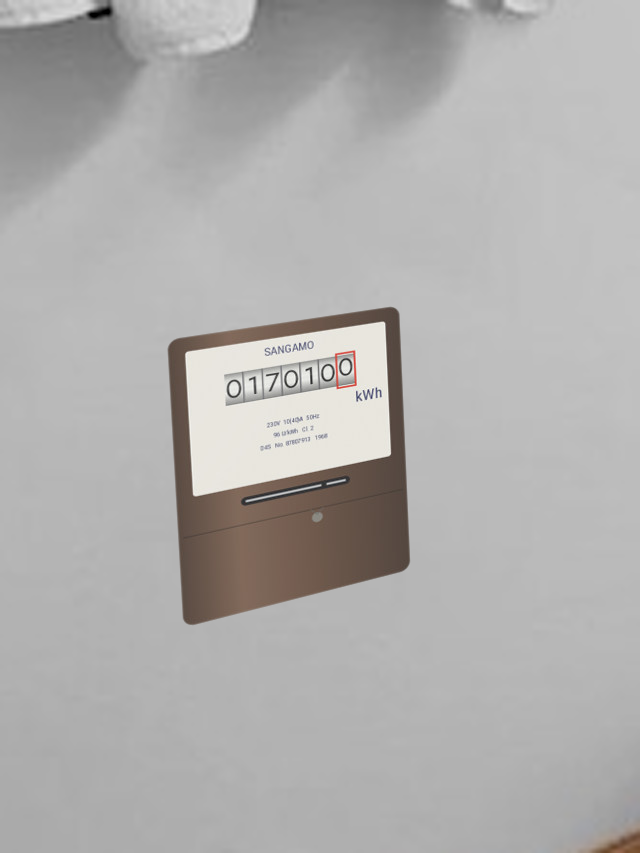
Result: 17010.0 kWh
